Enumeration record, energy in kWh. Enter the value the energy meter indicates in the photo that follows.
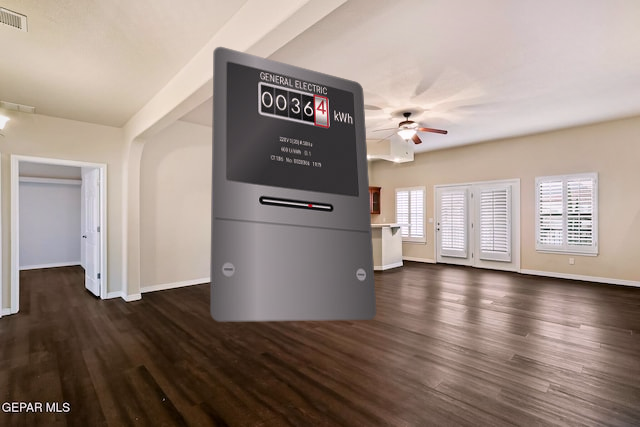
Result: 36.4 kWh
